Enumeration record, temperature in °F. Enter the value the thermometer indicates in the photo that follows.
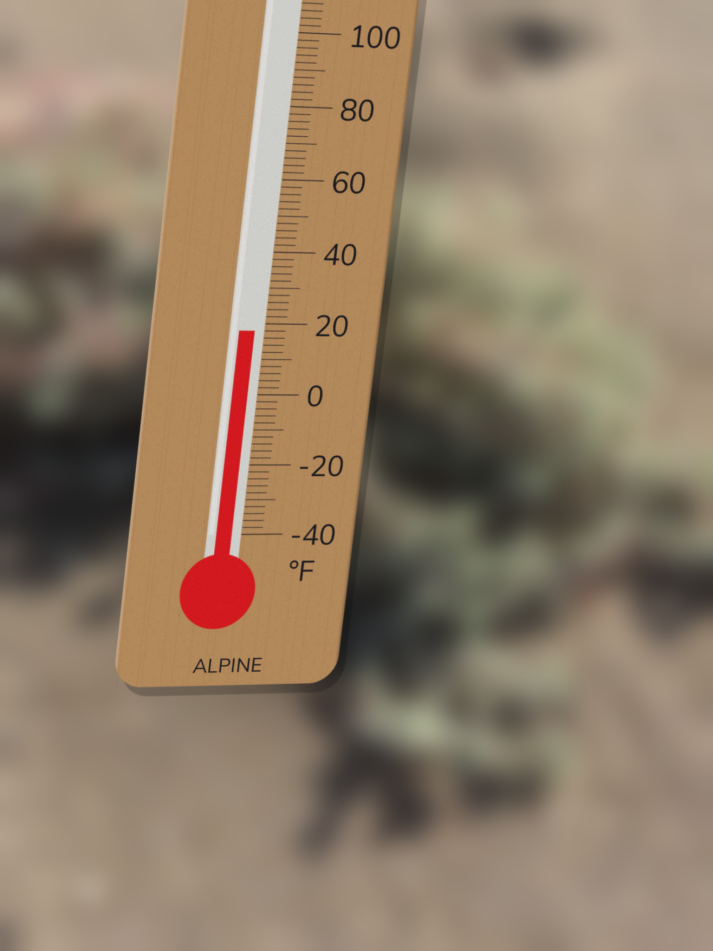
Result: 18 °F
